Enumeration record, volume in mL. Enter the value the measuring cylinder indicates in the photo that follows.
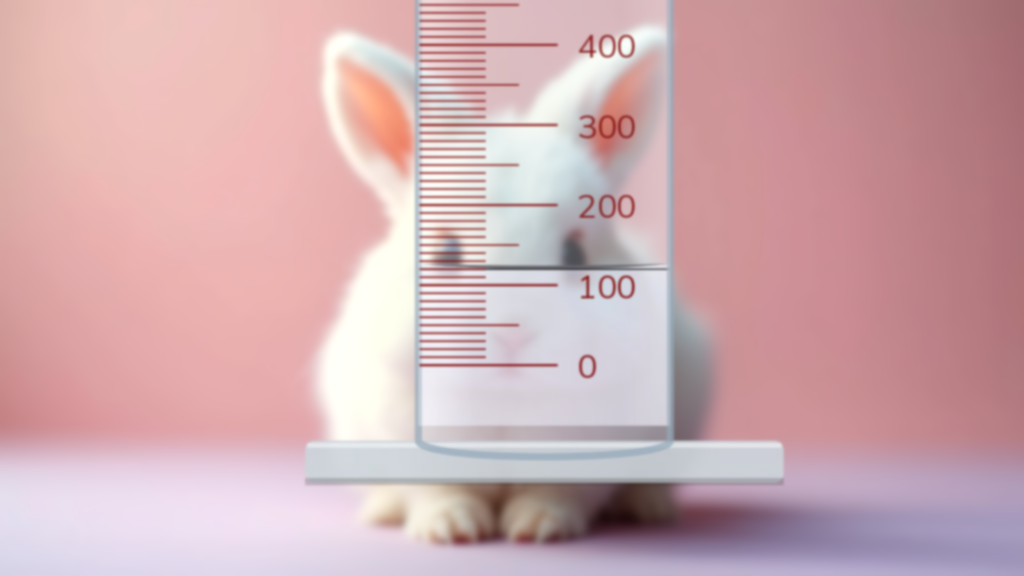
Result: 120 mL
